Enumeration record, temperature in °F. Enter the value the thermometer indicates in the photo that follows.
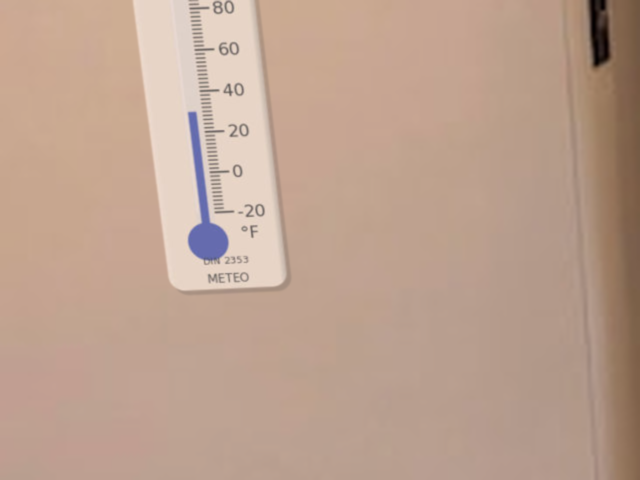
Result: 30 °F
